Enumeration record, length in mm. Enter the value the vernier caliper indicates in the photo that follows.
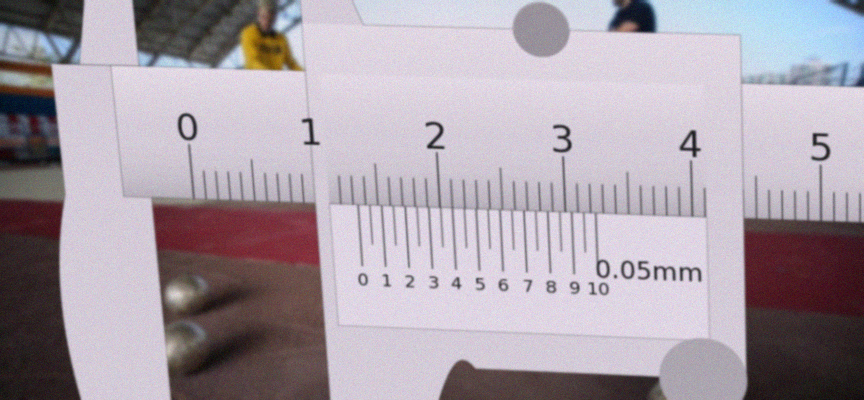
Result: 13.4 mm
